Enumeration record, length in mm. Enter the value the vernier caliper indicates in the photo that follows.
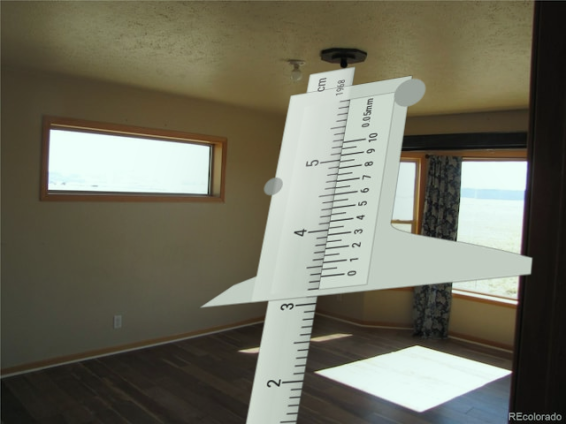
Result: 33.6 mm
